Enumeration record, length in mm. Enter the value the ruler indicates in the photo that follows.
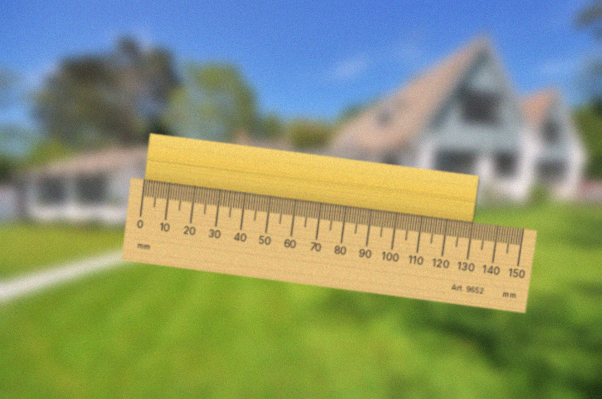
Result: 130 mm
